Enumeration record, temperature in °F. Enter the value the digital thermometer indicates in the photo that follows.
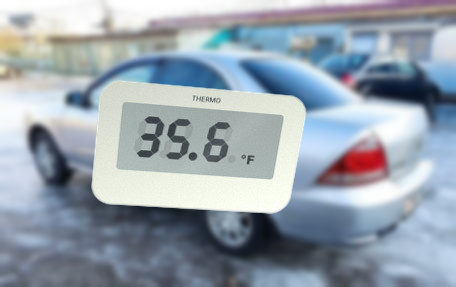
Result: 35.6 °F
